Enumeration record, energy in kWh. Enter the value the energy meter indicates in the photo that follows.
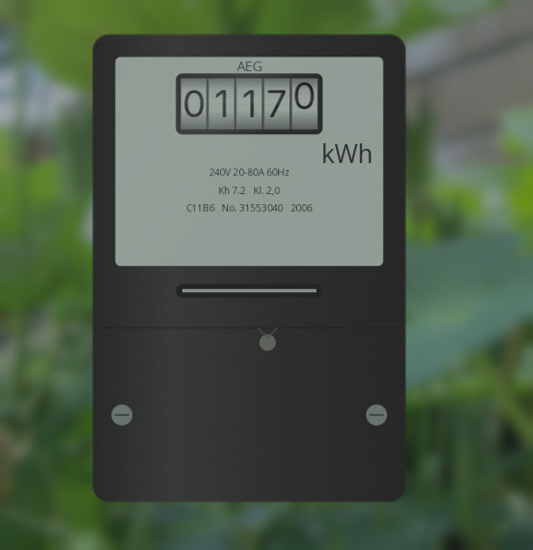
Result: 1170 kWh
